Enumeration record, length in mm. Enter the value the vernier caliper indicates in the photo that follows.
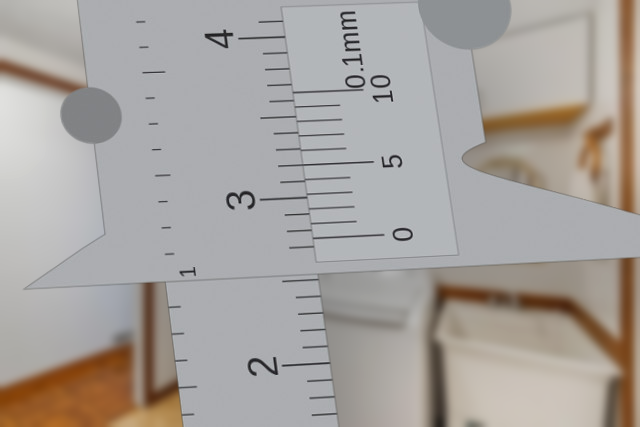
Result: 27.5 mm
